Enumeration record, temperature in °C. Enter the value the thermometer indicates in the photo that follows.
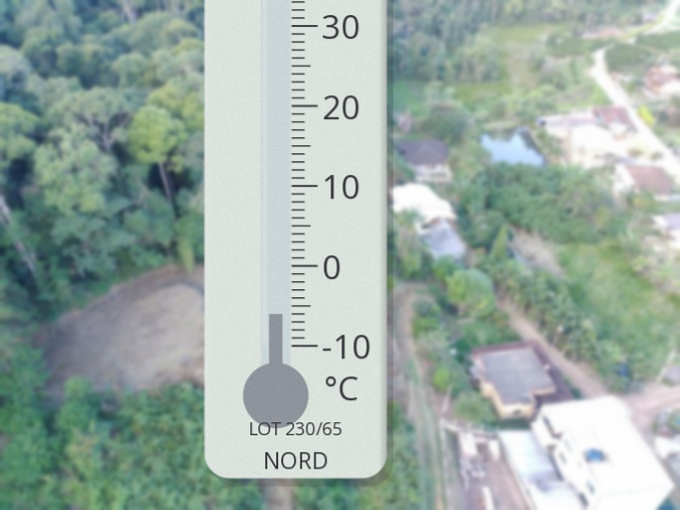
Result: -6 °C
